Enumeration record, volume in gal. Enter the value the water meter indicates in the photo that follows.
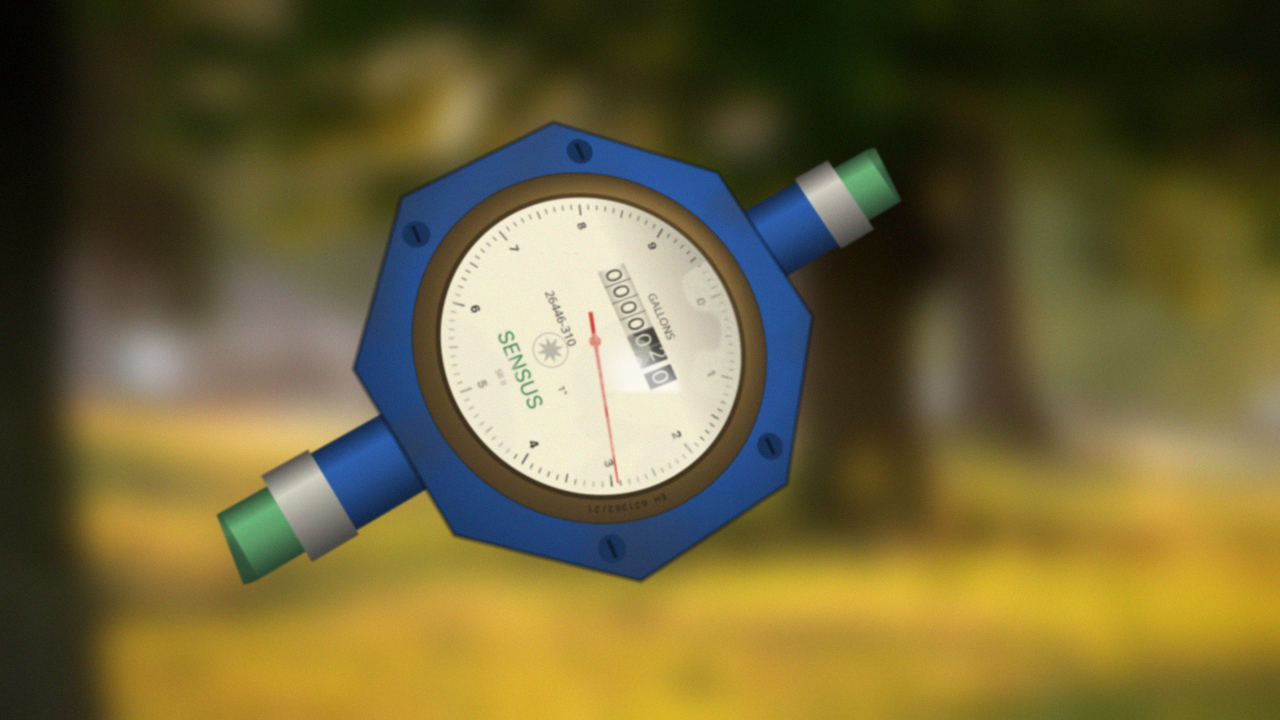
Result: 22.9 gal
